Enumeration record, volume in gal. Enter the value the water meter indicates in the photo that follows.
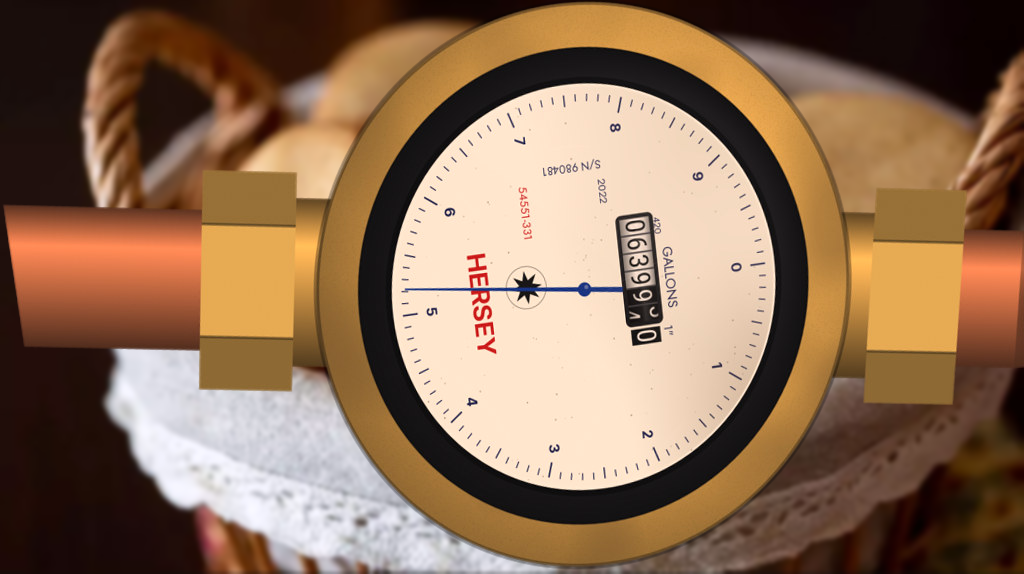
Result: 639935.2 gal
